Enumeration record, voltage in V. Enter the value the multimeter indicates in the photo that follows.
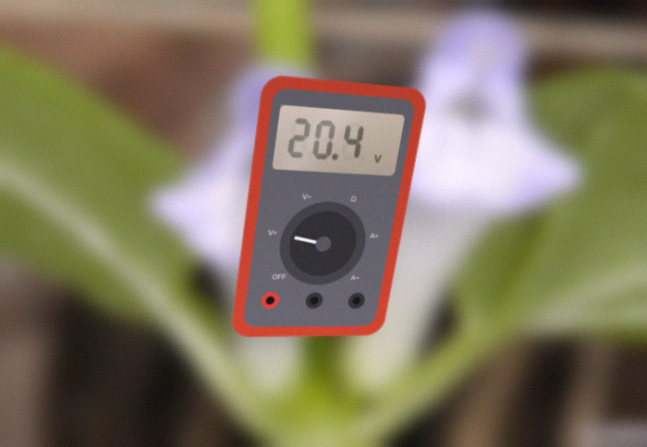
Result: 20.4 V
